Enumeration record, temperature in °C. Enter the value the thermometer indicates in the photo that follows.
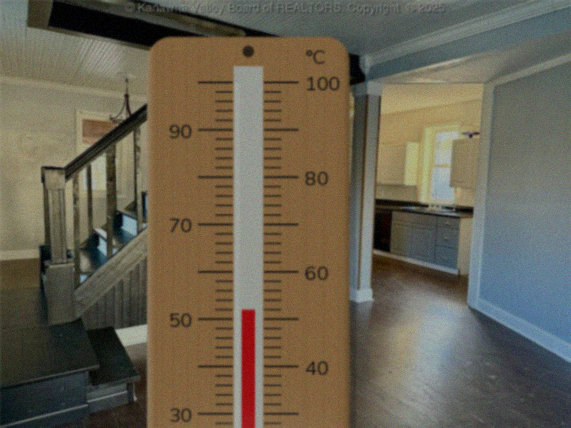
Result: 52 °C
